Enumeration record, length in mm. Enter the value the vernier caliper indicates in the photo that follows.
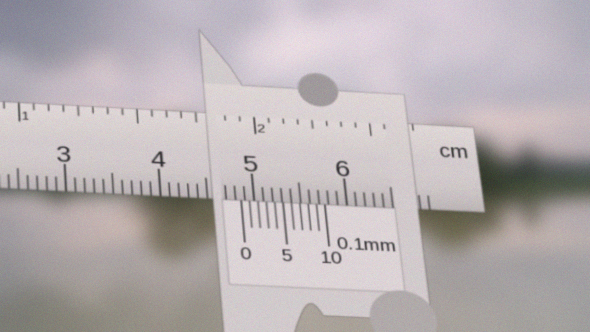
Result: 48.6 mm
